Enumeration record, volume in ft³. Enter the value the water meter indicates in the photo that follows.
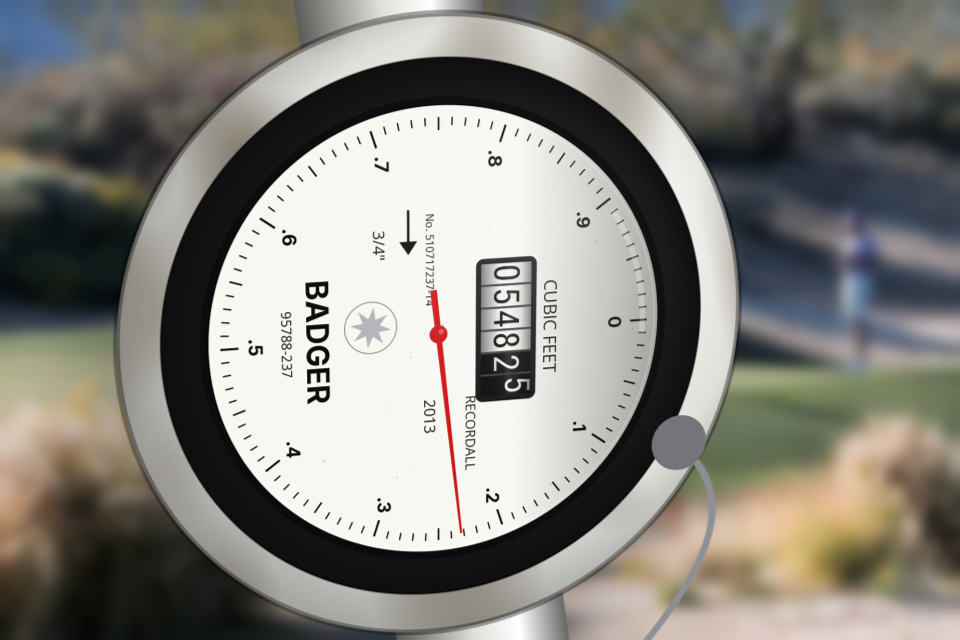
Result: 54825.23 ft³
